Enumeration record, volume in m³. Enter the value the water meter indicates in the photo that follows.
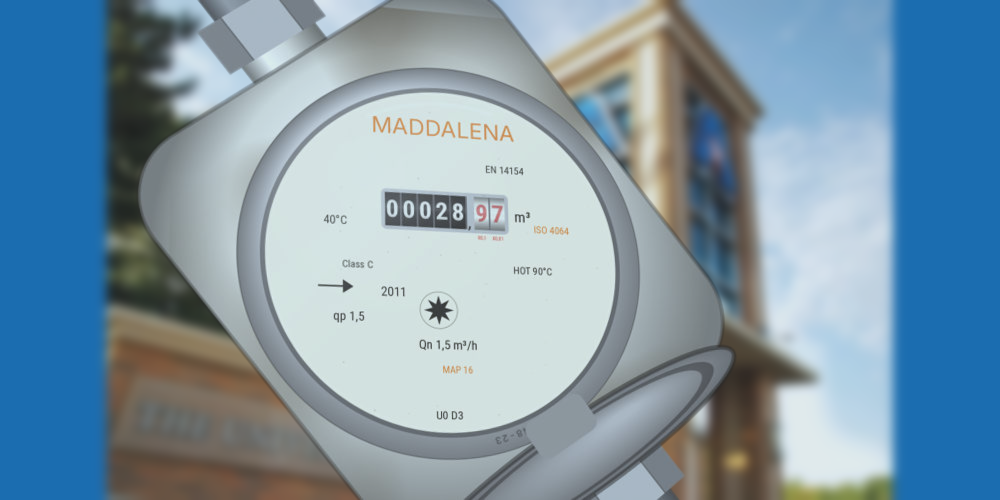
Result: 28.97 m³
